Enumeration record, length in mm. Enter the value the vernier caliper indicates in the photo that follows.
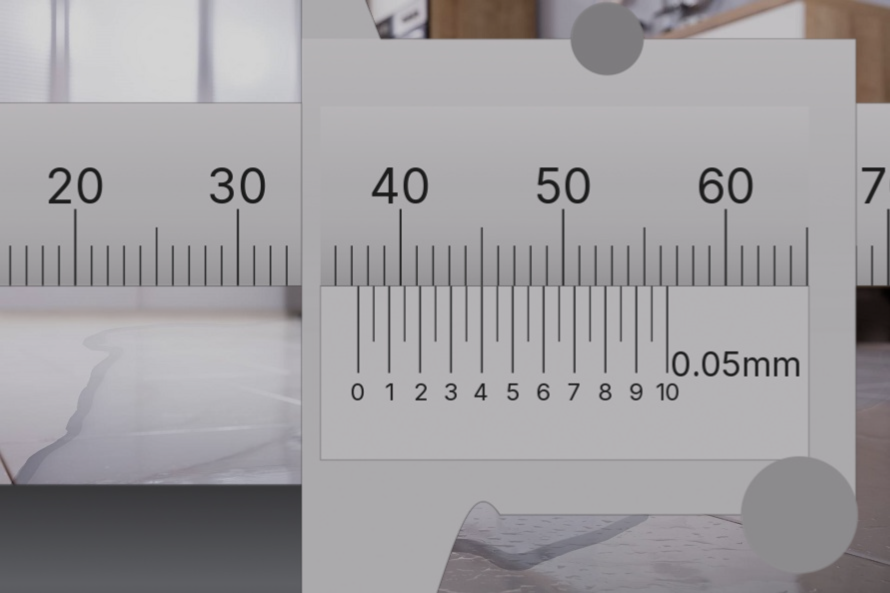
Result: 37.4 mm
